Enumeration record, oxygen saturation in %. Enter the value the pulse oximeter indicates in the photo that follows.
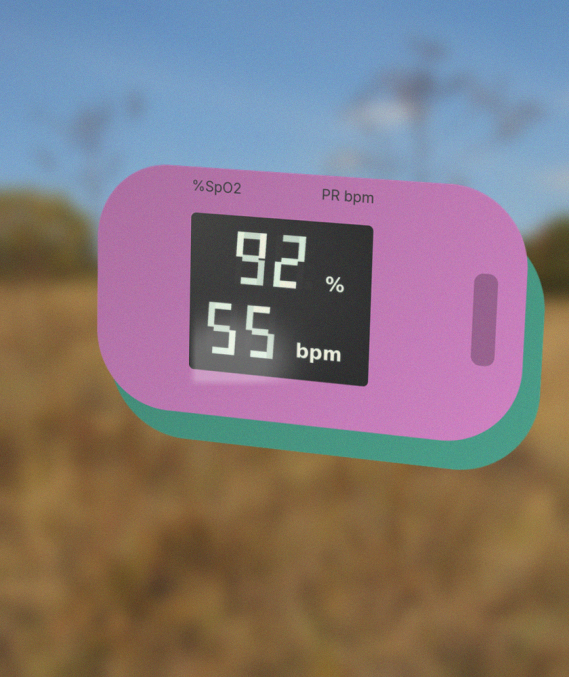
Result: 92 %
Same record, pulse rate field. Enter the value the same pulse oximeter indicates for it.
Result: 55 bpm
